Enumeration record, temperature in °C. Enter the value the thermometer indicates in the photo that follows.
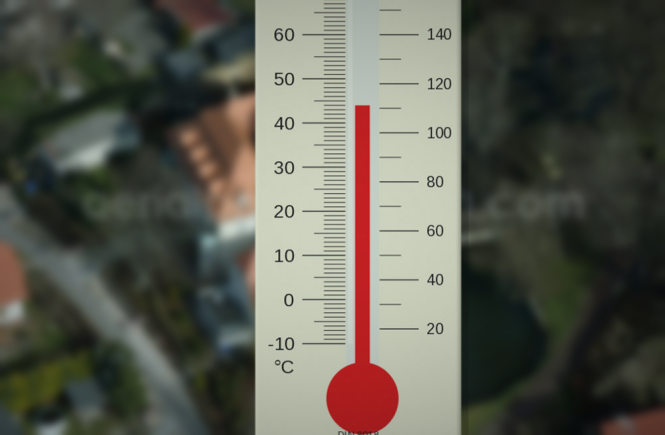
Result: 44 °C
